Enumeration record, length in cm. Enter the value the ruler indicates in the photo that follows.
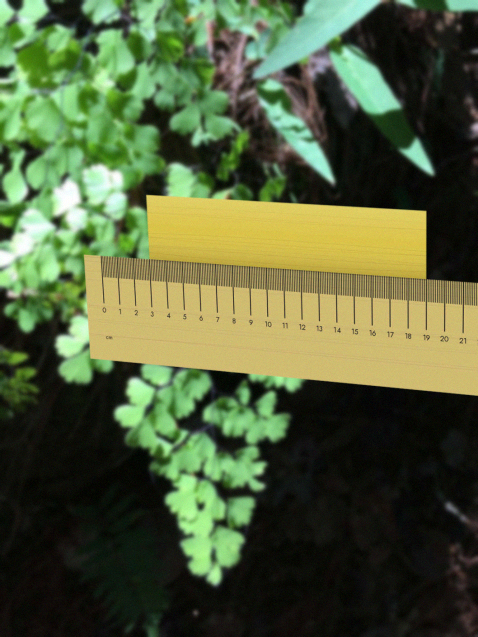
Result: 16 cm
